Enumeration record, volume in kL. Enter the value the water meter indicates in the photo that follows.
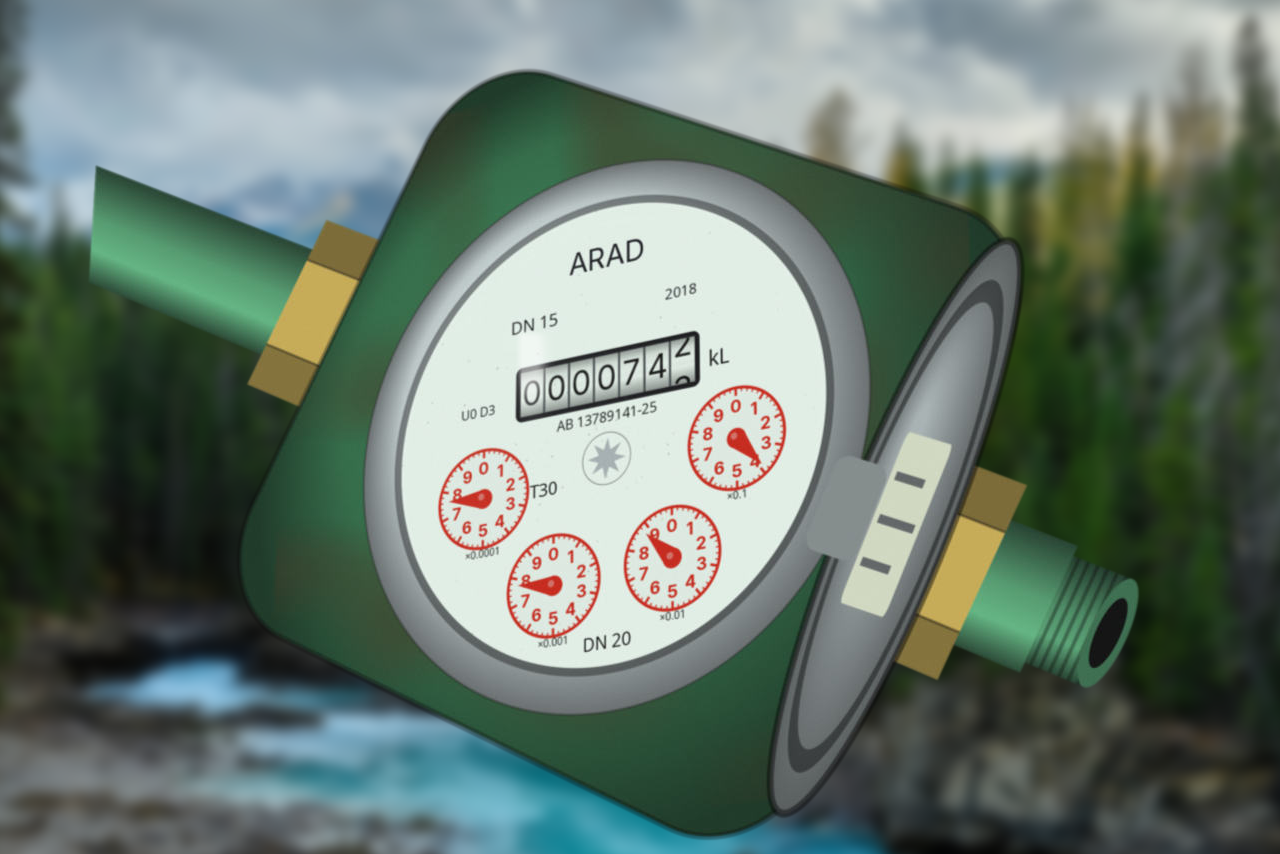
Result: 742.3877 kL
